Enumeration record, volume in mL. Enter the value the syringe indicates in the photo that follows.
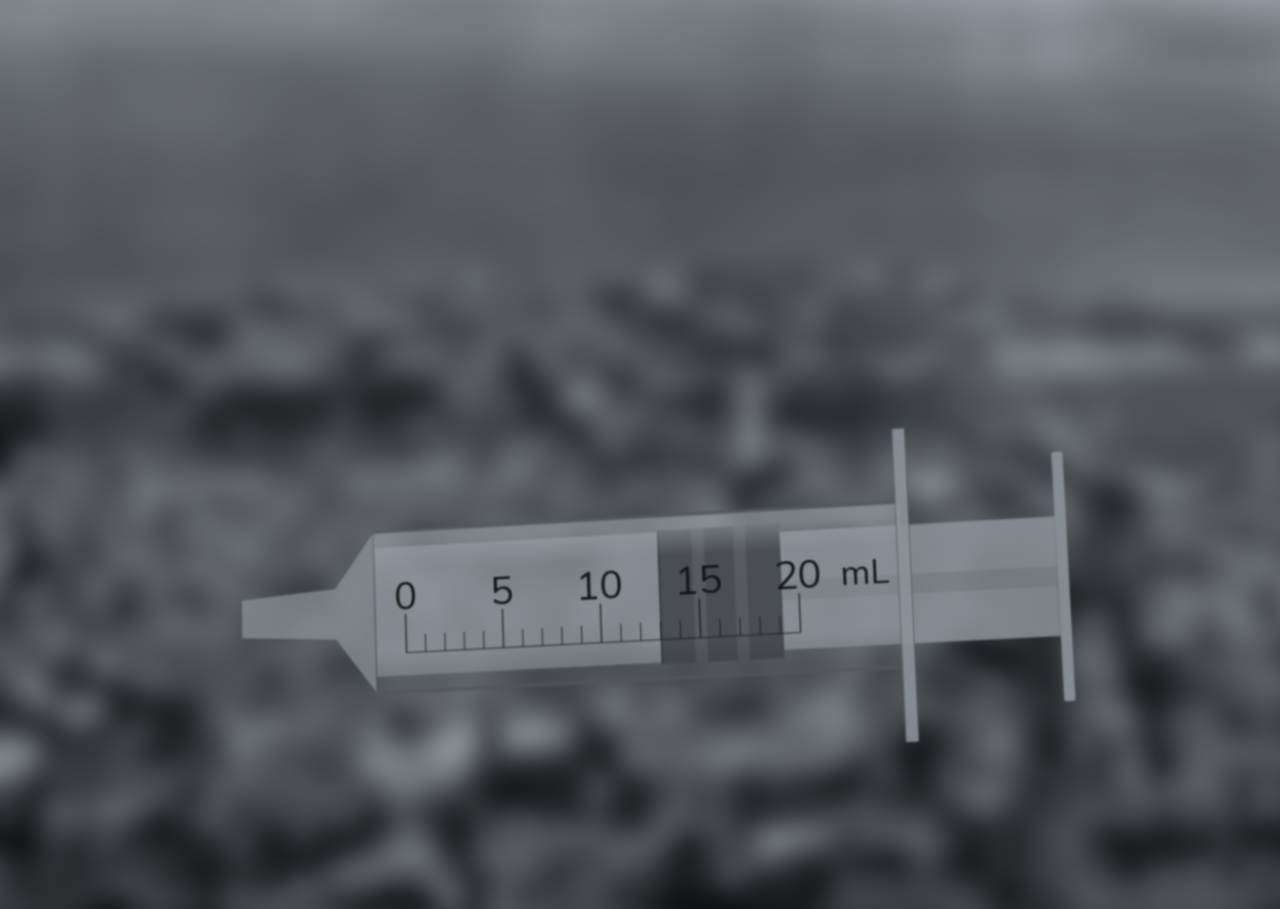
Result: 13 mL
